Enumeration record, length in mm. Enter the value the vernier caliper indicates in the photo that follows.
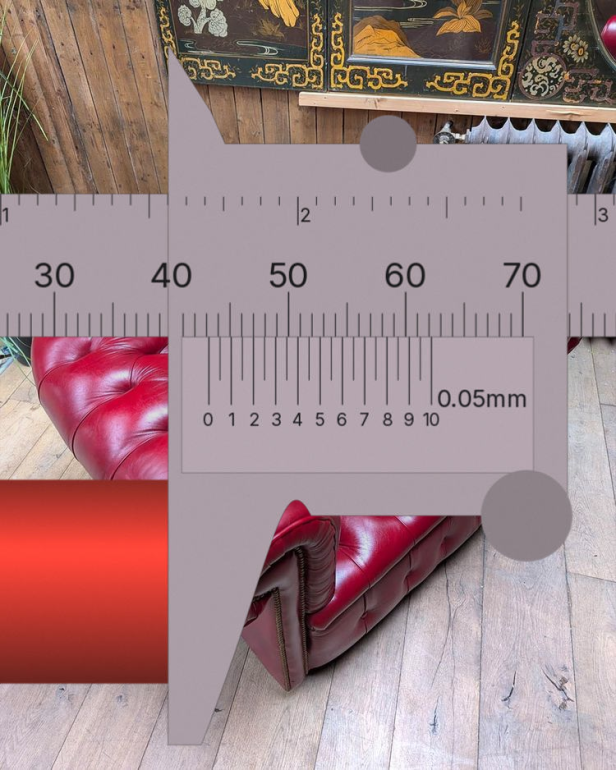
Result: 43.2 mm
